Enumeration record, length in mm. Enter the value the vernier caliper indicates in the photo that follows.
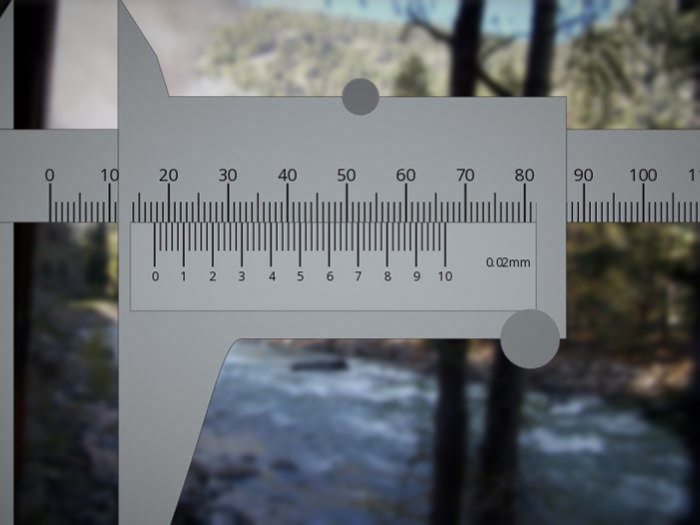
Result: 17.6 mm
